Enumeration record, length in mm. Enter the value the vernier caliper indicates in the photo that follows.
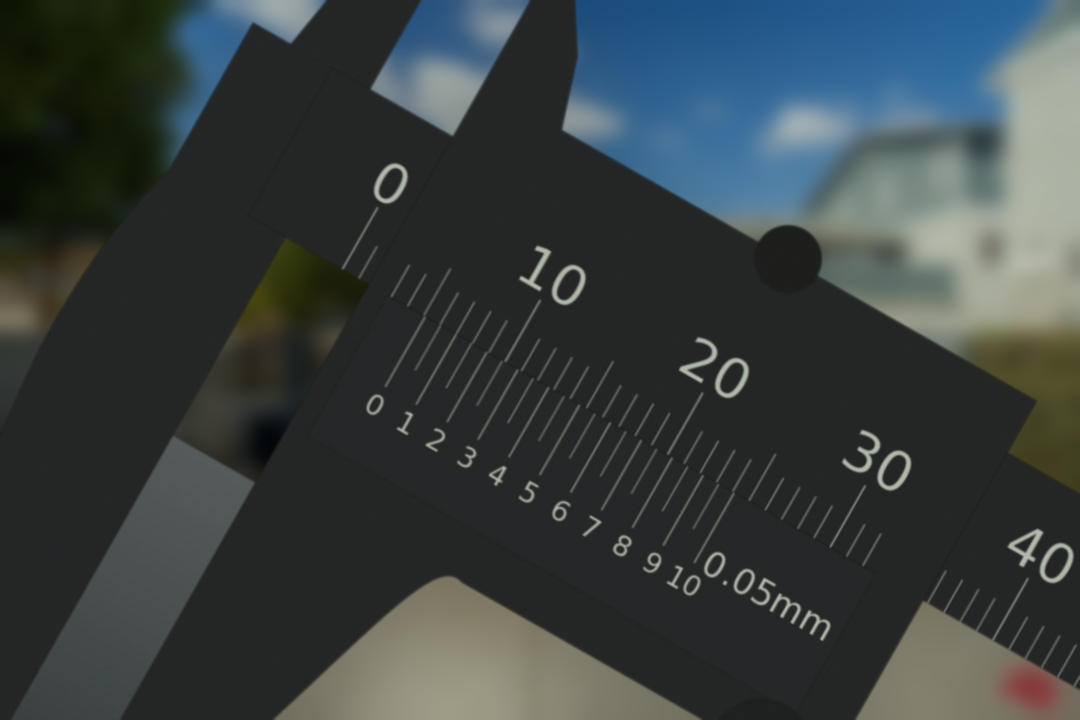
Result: 5.1 mm
